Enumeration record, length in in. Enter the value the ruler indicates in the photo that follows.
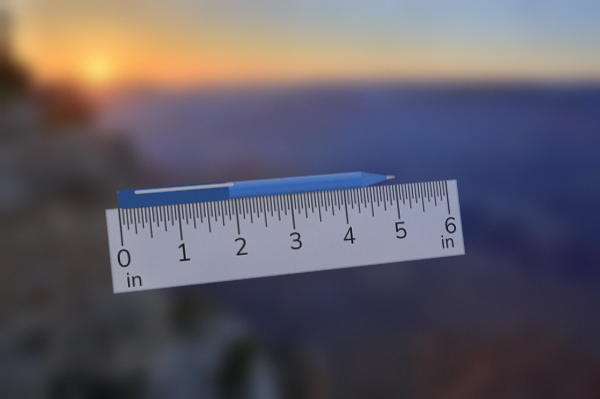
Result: 5 in
